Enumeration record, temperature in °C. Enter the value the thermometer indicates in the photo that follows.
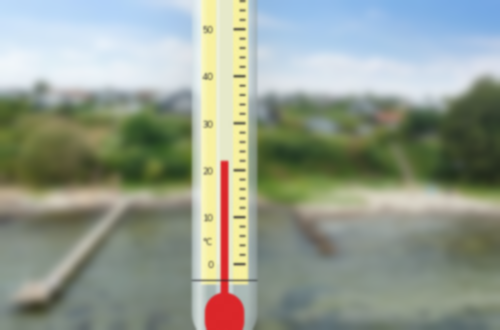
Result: 22 °C
